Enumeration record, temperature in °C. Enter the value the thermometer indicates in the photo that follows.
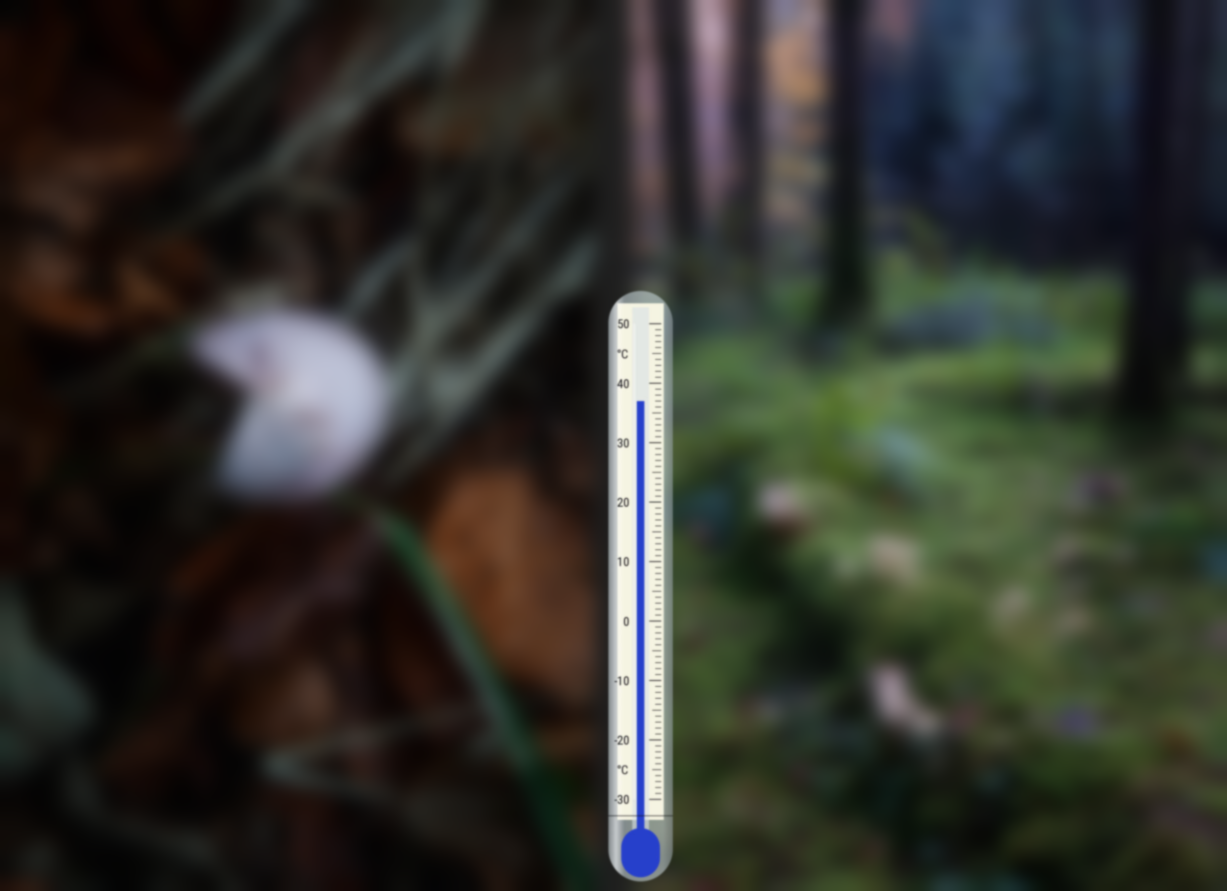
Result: 37 °C
